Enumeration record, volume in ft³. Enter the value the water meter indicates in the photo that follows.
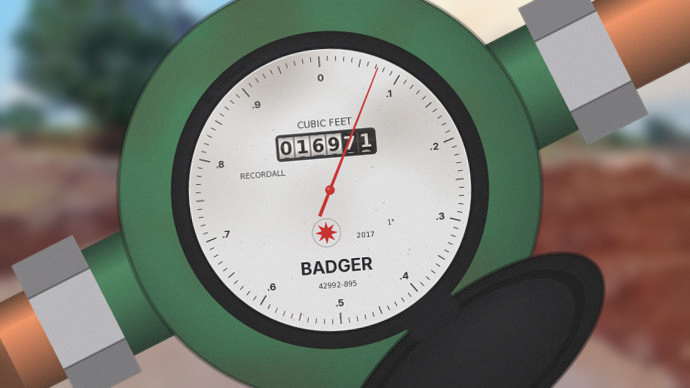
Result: 16971.07 ft³
